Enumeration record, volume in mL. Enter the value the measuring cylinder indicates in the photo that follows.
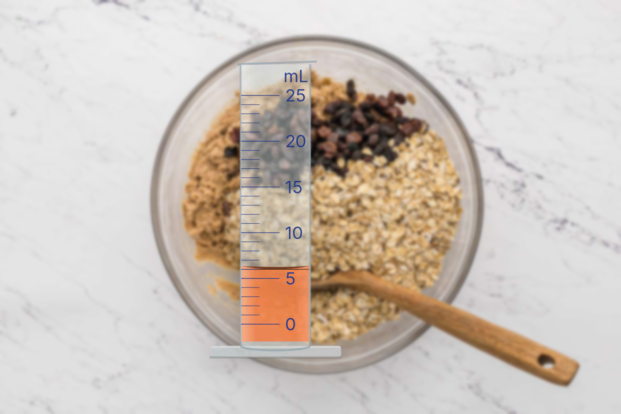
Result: 6 mL
